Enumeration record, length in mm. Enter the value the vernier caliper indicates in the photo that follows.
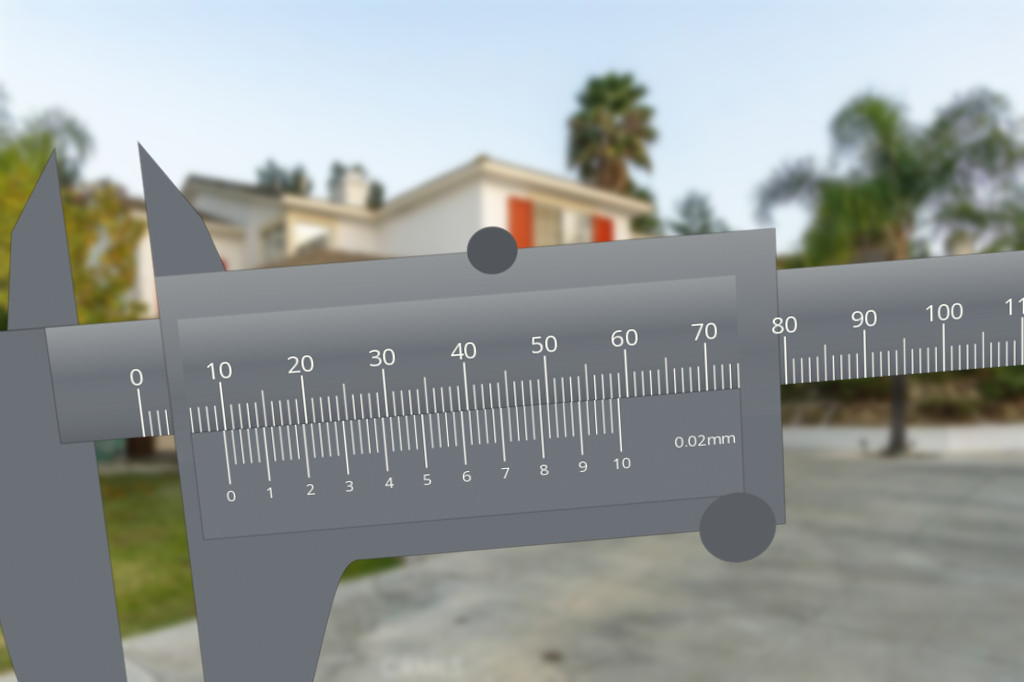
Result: 9.8 mm
